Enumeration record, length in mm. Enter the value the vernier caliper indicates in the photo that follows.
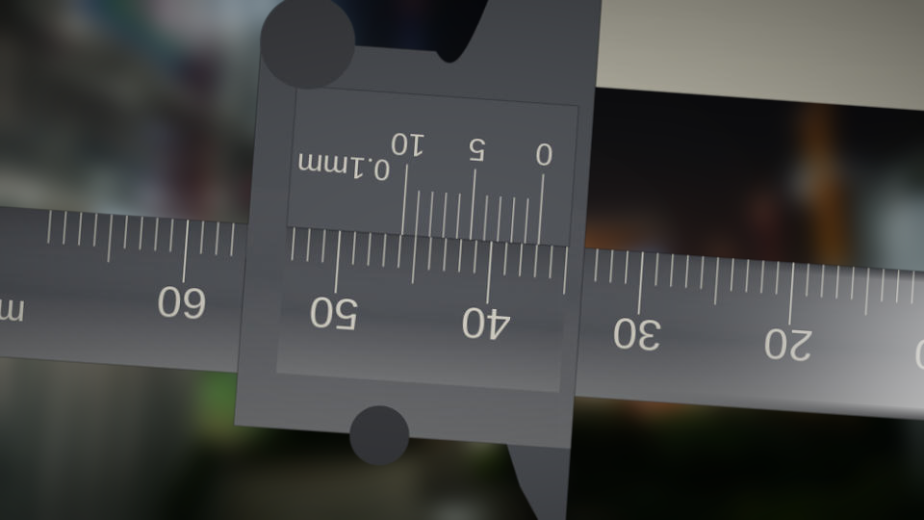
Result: 36.9 mm
